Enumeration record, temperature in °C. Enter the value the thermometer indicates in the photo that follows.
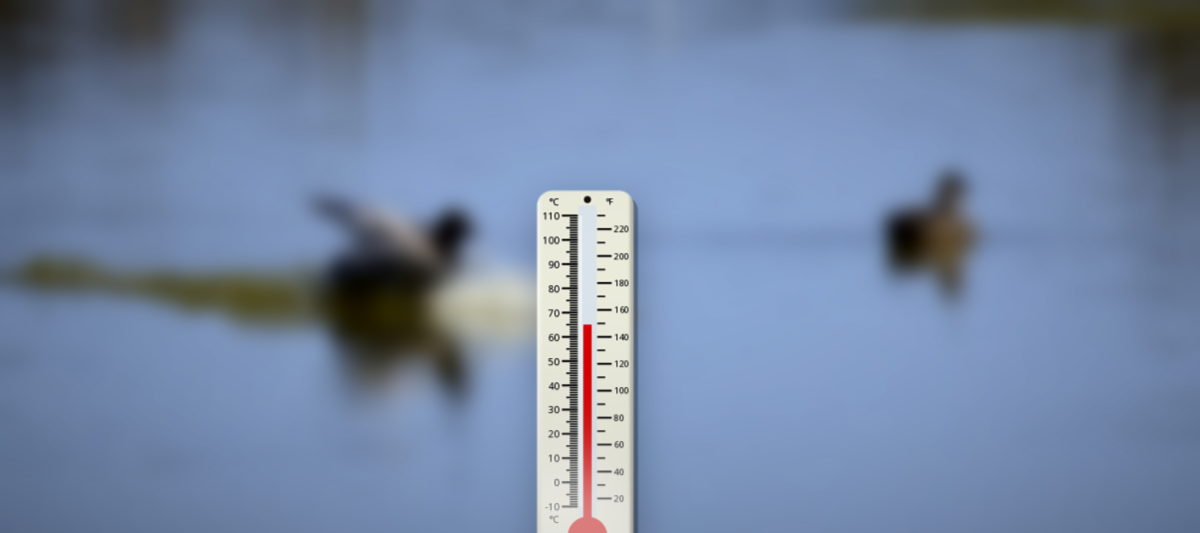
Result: 65 °C
